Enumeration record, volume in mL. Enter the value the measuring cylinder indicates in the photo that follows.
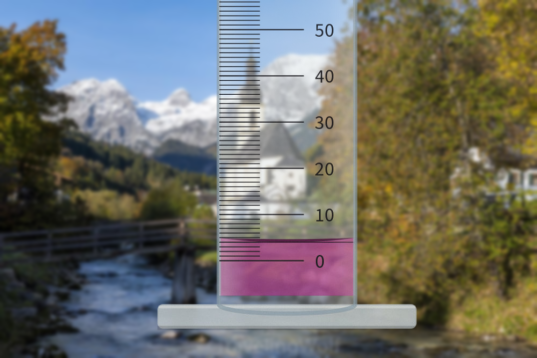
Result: 4 mL
